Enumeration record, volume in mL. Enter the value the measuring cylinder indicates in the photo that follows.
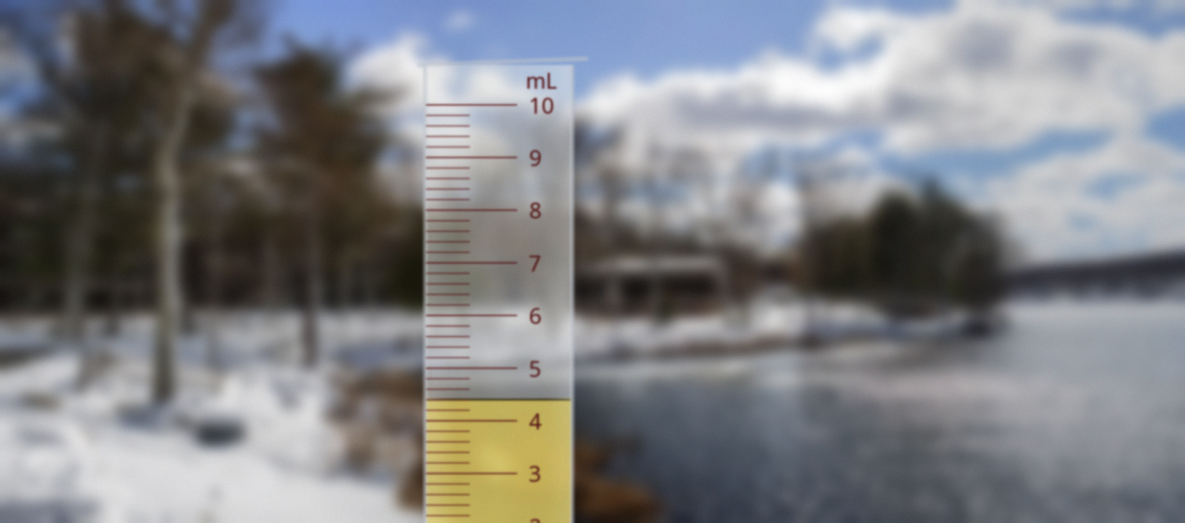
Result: 4.4 mL
